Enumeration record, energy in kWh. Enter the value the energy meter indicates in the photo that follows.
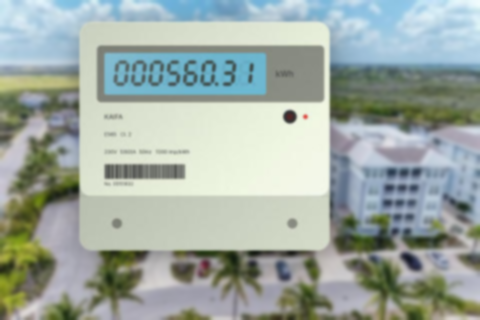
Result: 560.31 kWh
